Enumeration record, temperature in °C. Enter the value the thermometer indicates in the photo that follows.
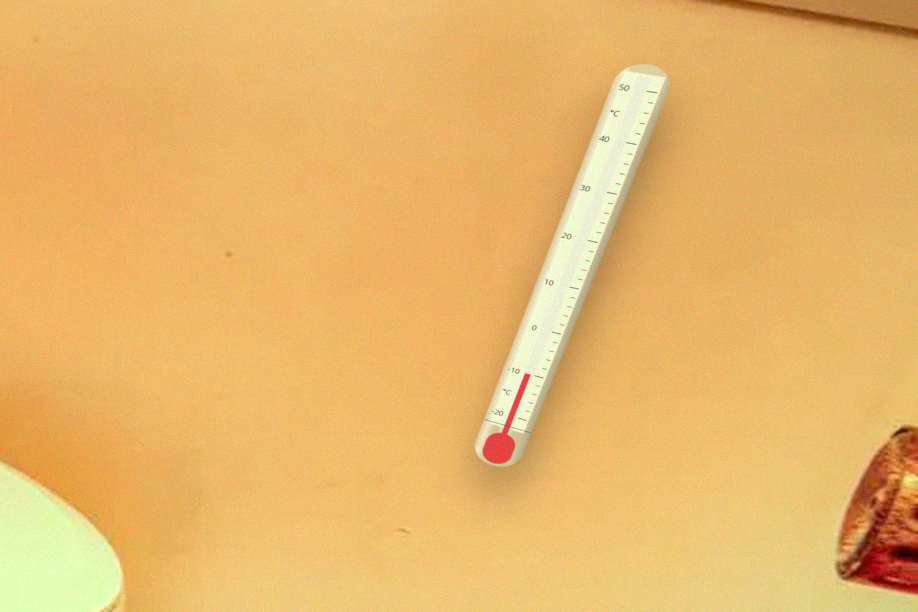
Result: -10 °C
